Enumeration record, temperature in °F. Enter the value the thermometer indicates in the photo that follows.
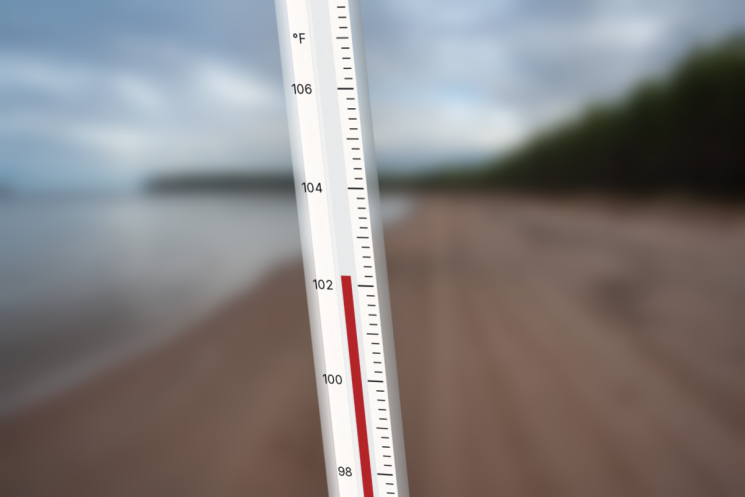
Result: 102.2 °F
